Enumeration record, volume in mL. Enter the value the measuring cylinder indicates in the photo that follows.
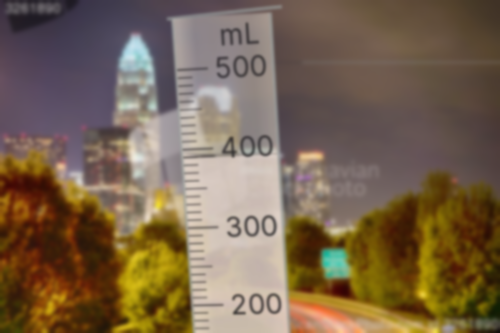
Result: 390 mL
